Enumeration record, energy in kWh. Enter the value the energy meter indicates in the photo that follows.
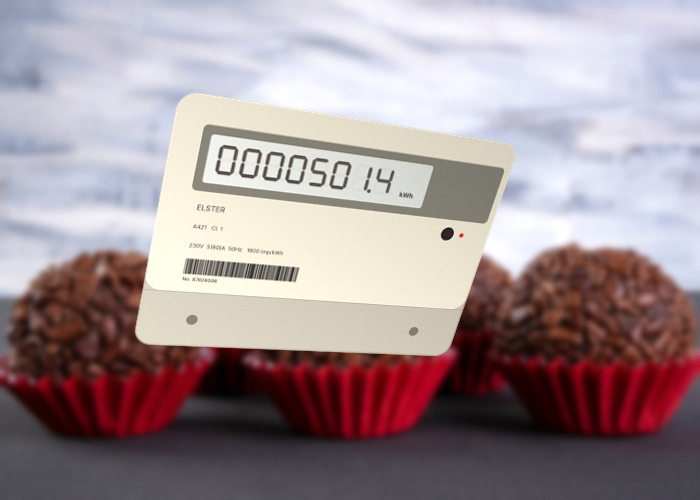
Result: 501.4 kWh
